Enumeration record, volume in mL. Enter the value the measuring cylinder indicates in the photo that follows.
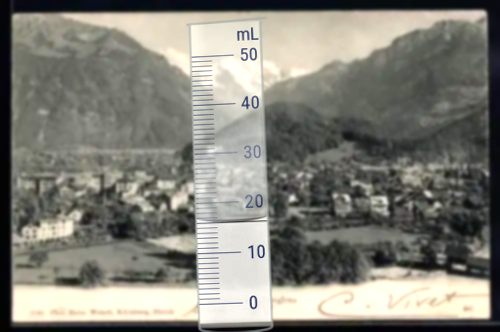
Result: 16 mL
